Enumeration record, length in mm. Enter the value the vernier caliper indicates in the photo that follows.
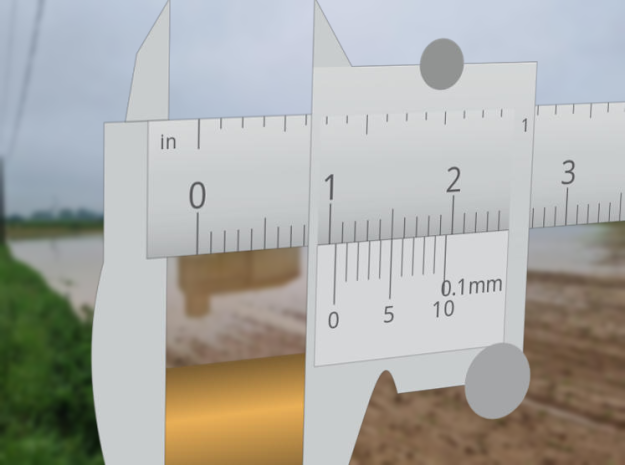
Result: 10.5 mm
